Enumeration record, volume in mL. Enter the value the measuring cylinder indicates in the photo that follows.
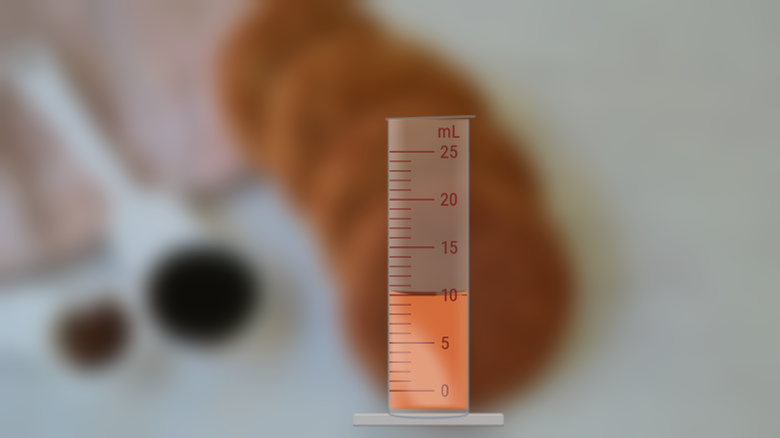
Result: 10 mL
